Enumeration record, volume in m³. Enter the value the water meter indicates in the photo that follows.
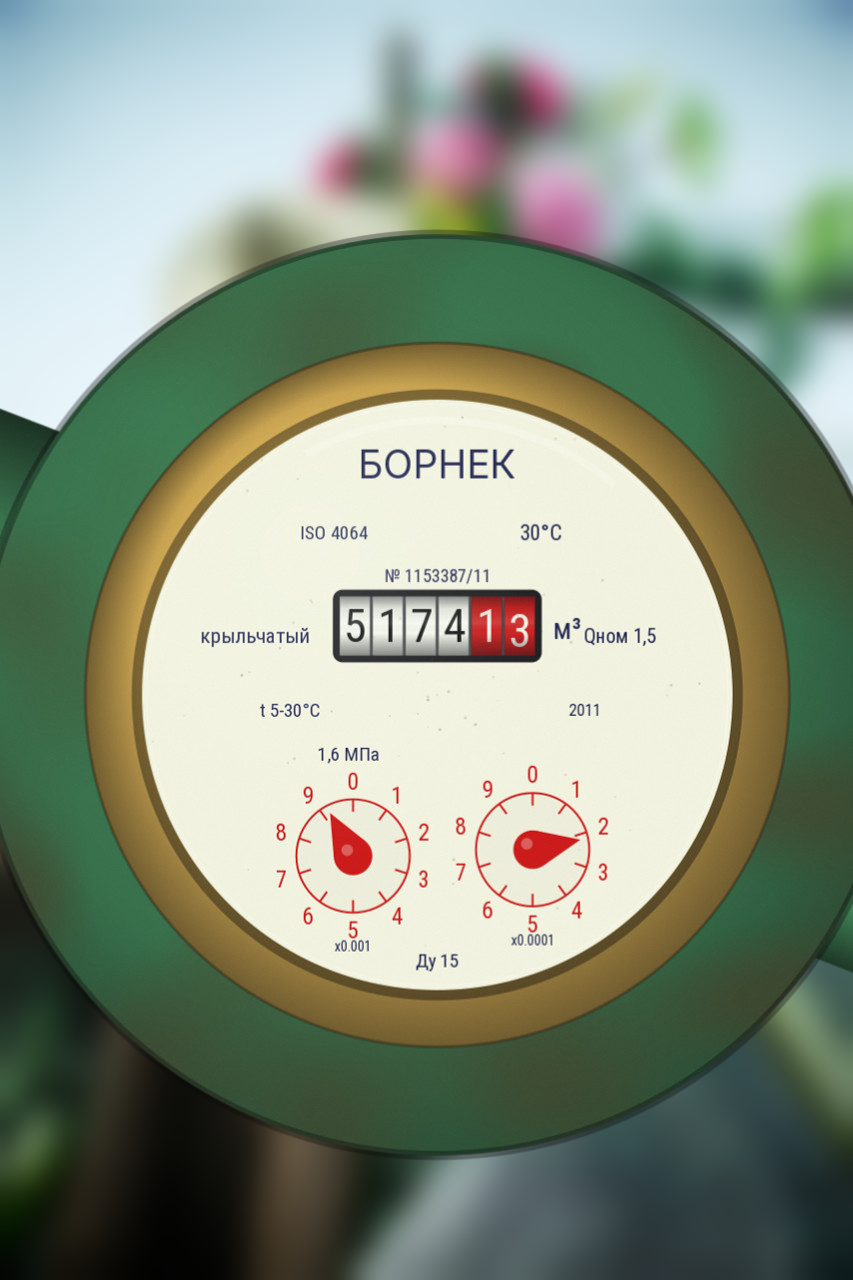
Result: 5174.1292 m³
